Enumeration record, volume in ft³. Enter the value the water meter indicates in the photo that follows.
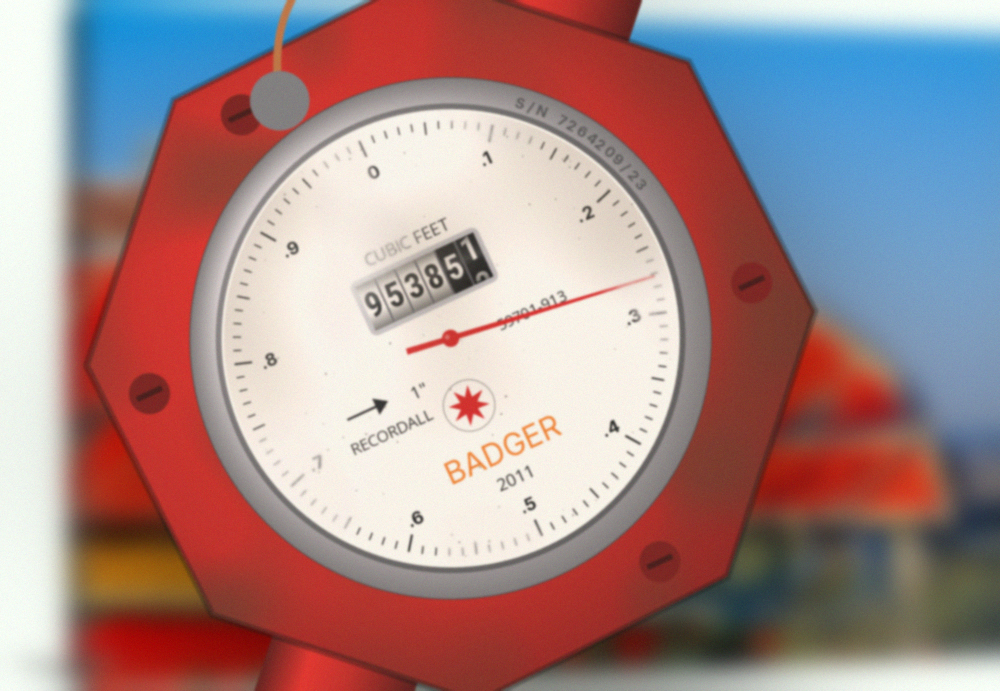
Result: 953851.27 ft³
